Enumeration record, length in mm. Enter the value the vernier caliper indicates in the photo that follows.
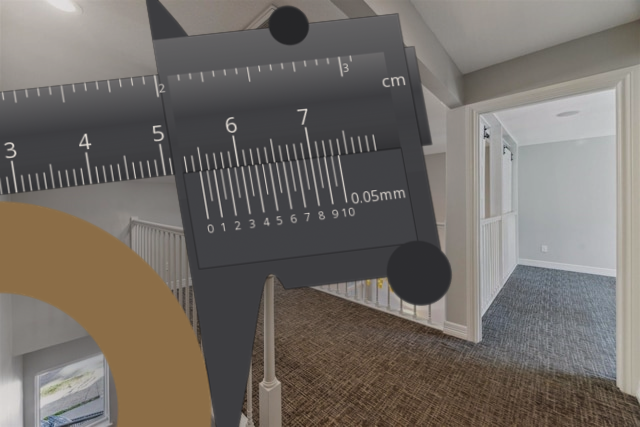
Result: 54.8 mm
